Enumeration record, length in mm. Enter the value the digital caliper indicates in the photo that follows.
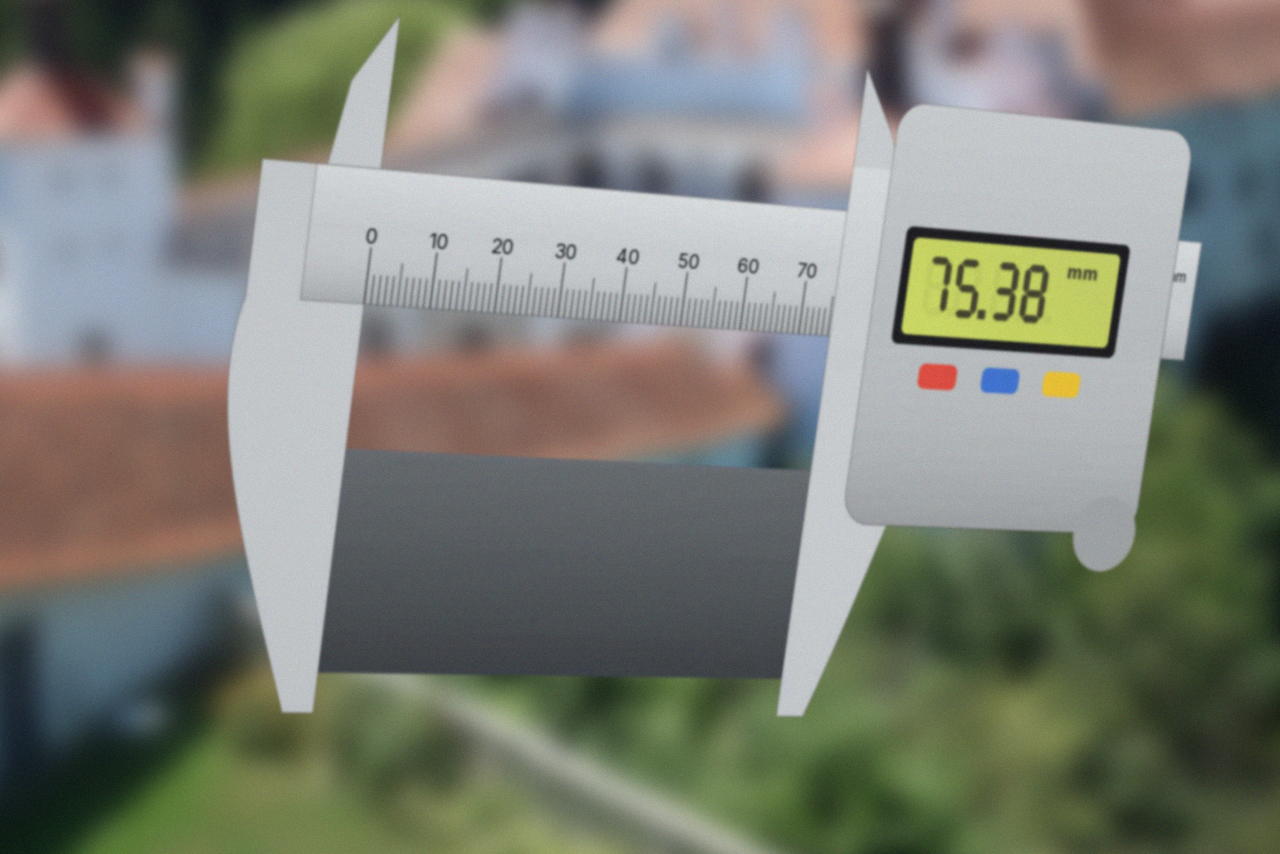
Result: 75.38 mm
